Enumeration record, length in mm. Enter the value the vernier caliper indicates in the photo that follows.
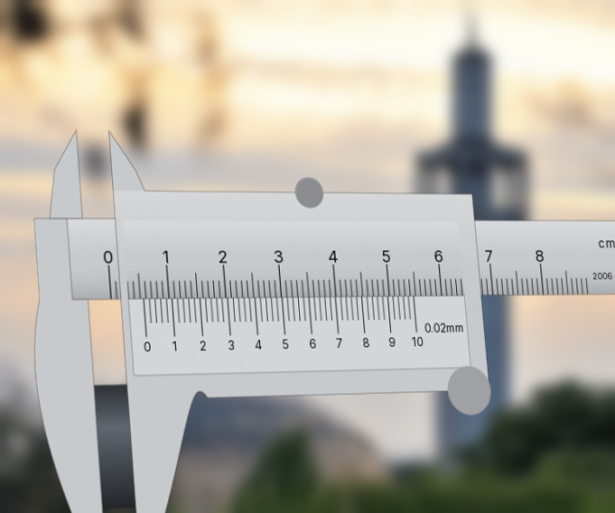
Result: 5.6 mm
